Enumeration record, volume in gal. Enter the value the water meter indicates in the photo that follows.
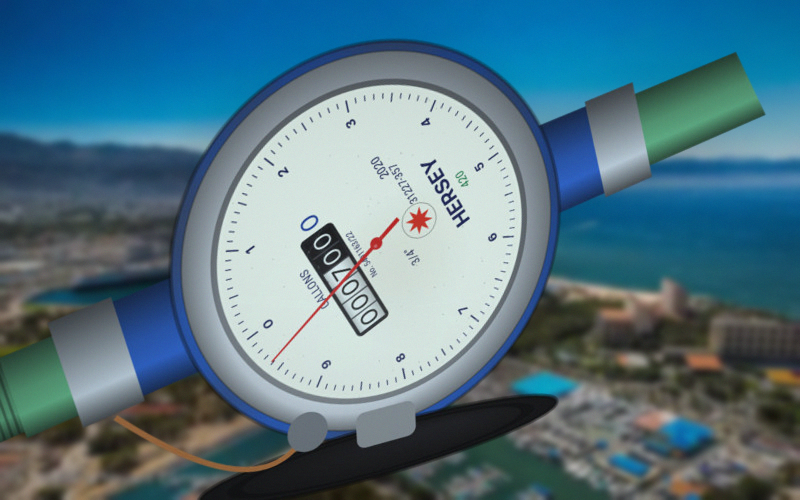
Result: 6999.6 gal
